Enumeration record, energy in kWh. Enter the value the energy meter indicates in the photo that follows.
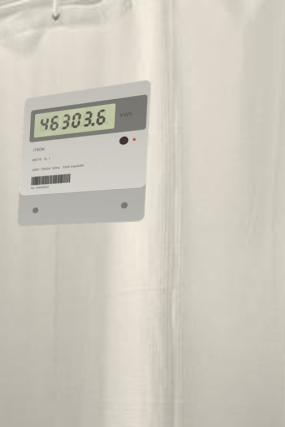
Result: 46303.6 kWh
